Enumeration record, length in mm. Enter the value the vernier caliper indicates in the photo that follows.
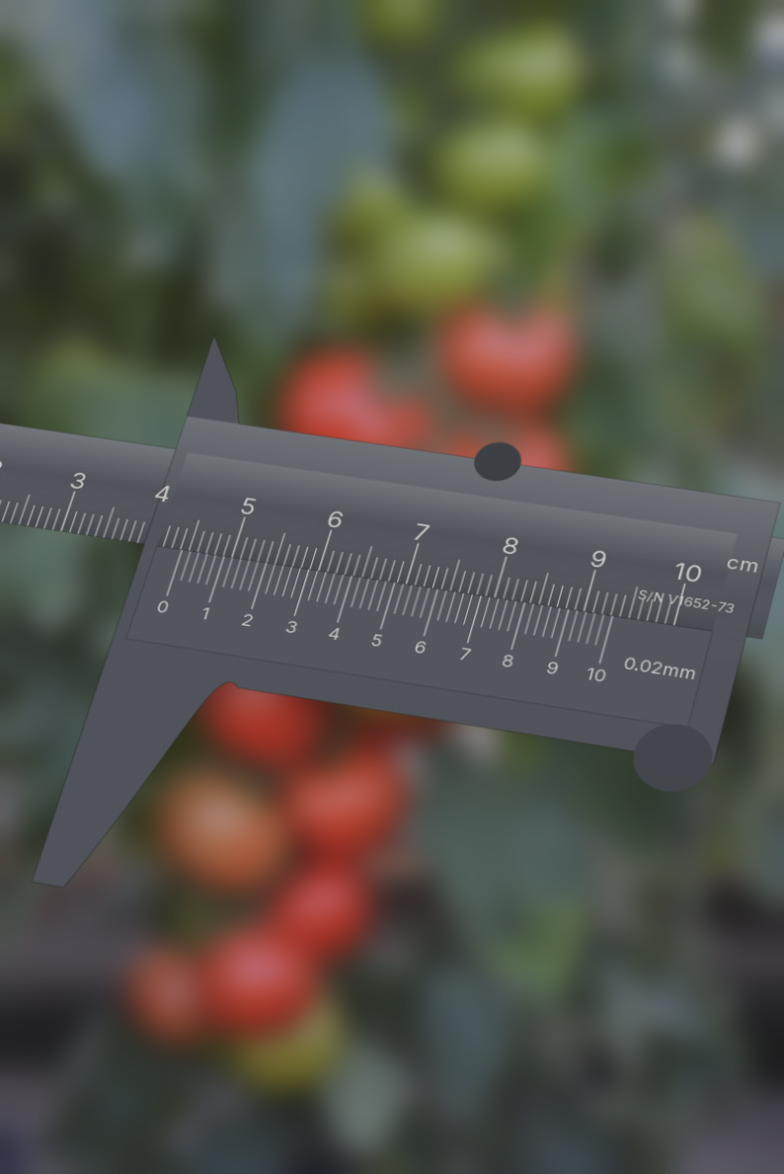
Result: 44.2 mm
